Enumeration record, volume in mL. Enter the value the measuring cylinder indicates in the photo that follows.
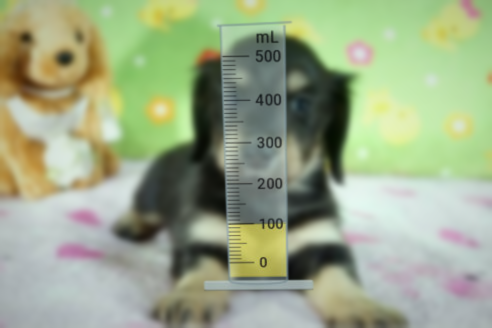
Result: 100 mL
